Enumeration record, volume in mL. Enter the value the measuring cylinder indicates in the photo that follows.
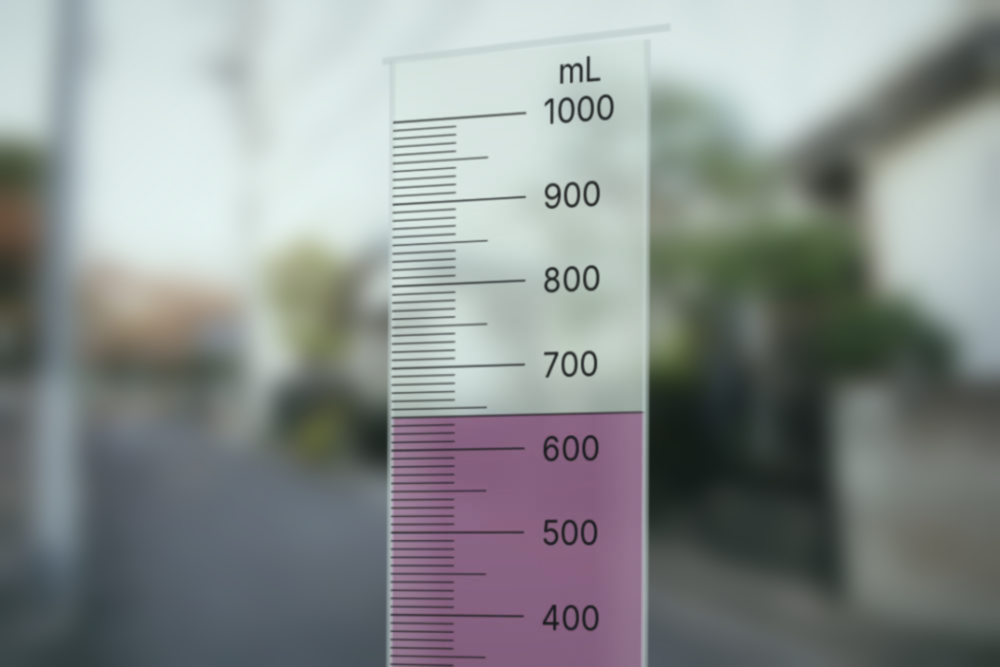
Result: 640 mL
